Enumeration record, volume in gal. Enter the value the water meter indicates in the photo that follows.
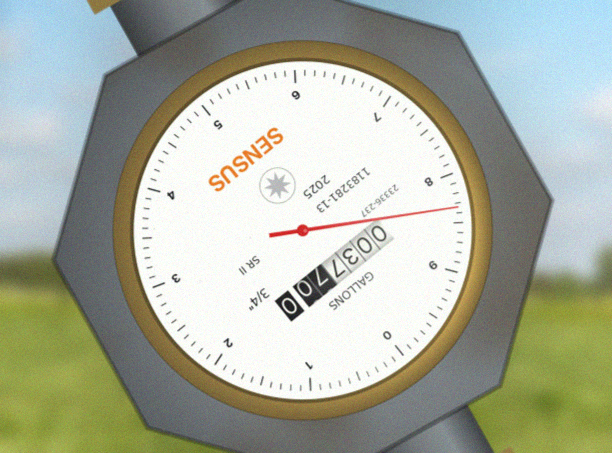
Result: 37698.3 gal
